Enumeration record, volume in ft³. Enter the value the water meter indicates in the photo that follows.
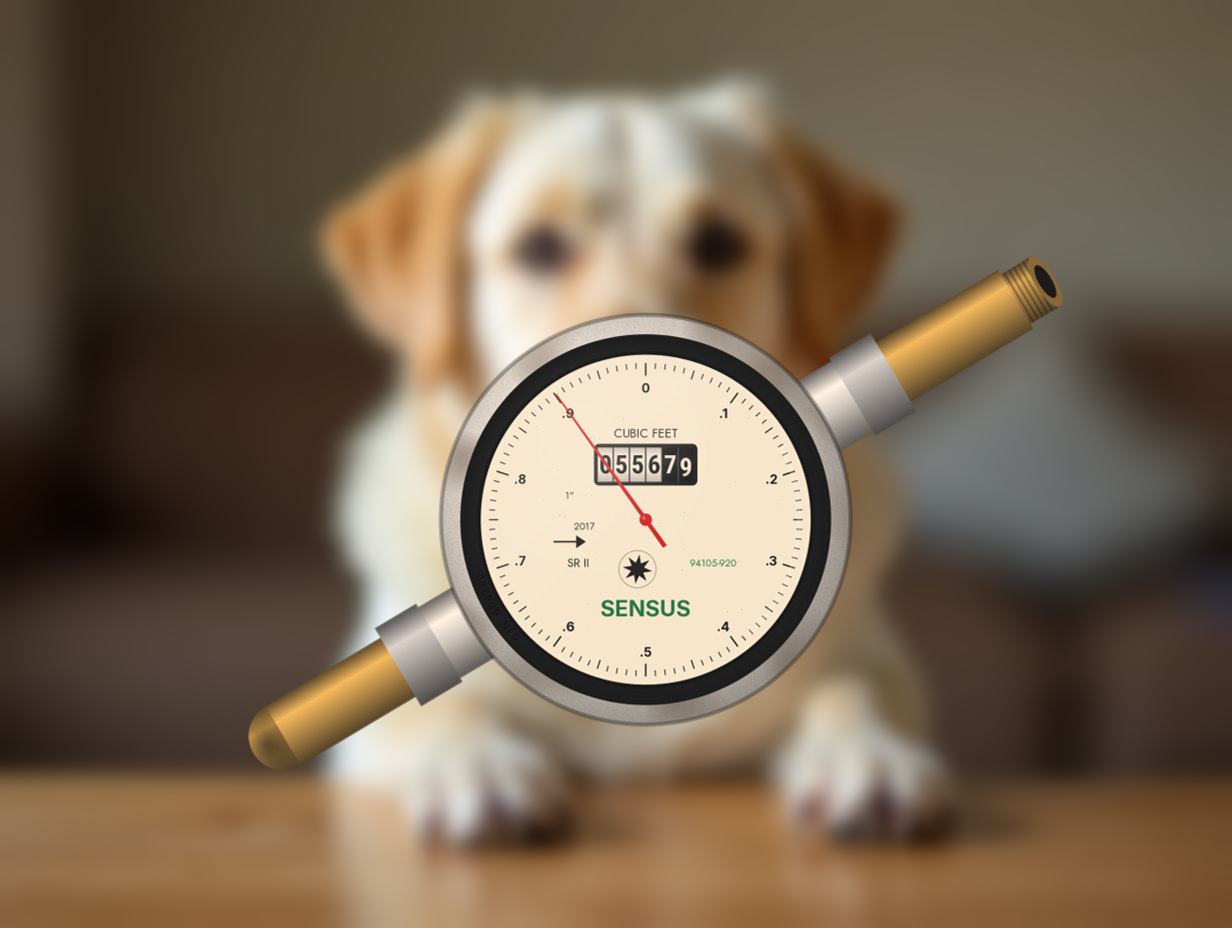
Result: 55678.90 ft³
